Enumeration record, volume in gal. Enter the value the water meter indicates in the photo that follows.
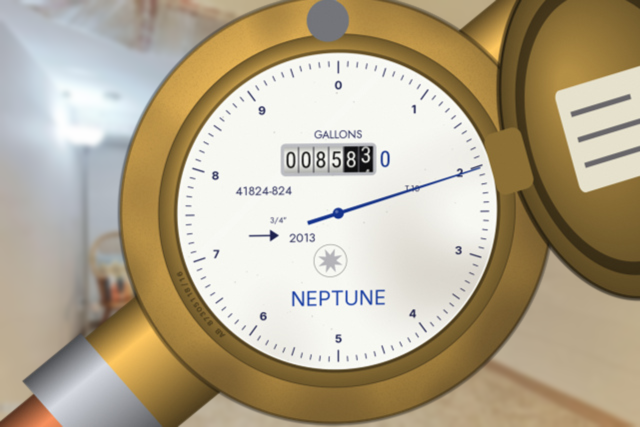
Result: 85832.0 gal
